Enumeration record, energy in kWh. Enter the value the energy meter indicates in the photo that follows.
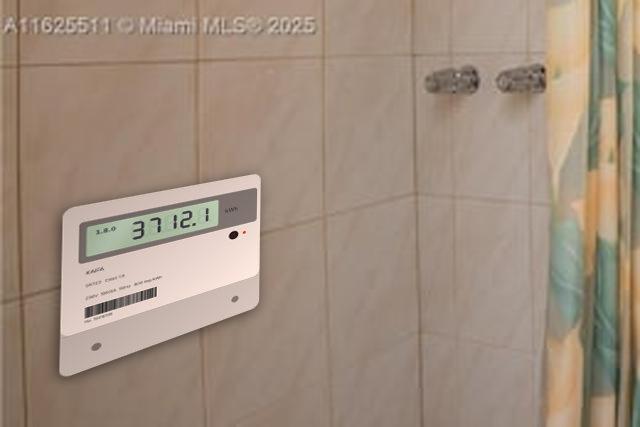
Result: 3712.1 kWh
